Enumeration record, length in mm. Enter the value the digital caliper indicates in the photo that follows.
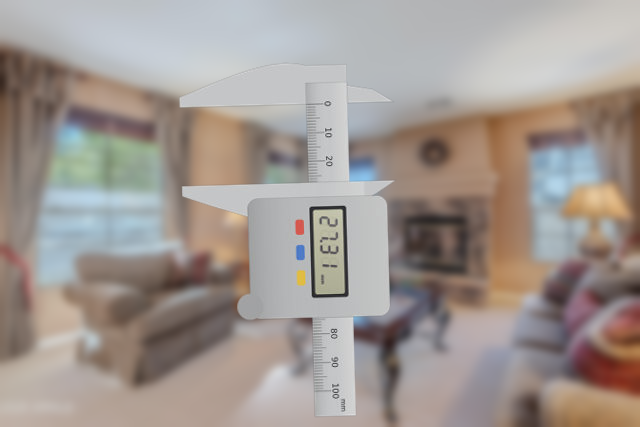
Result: 27.31 mm
